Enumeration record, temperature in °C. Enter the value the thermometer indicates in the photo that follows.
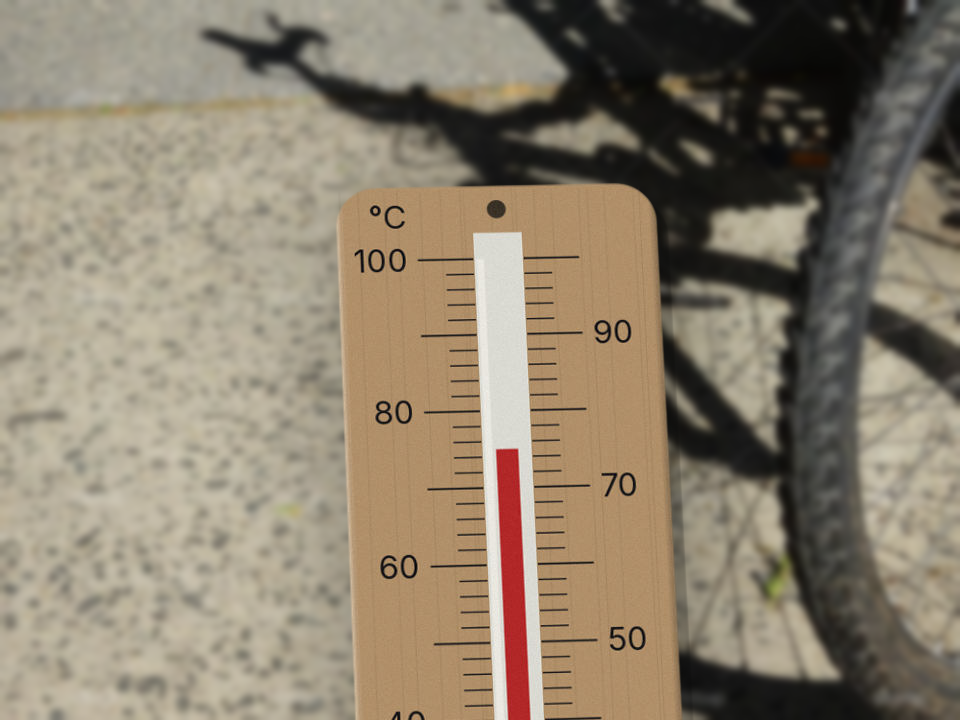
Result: 75 °C
